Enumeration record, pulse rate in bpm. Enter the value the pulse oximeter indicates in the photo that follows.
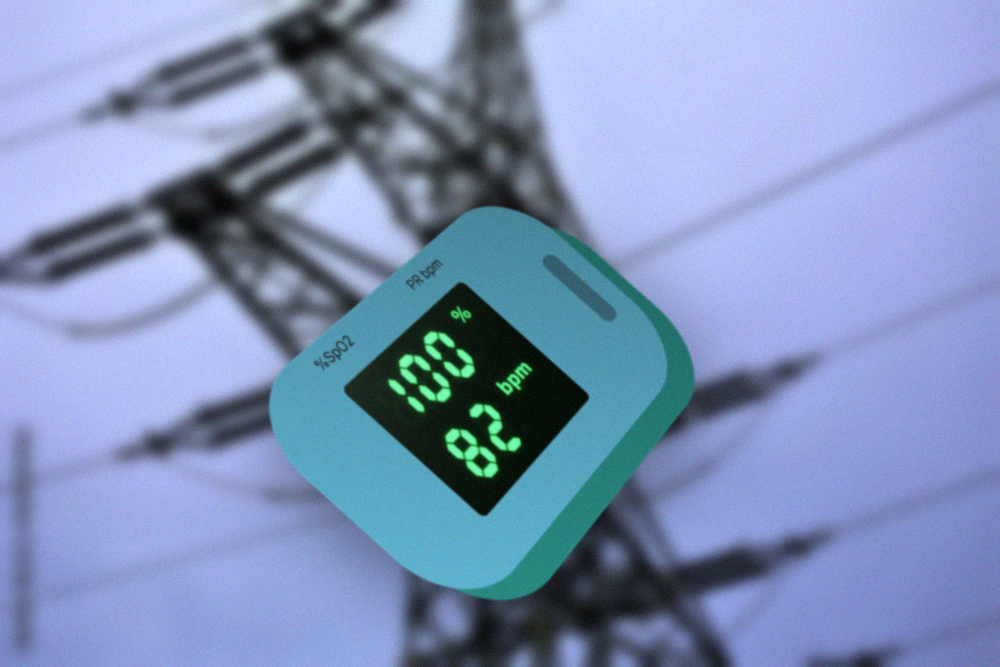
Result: 82 bpm
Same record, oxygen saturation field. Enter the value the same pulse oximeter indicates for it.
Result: 100 %
